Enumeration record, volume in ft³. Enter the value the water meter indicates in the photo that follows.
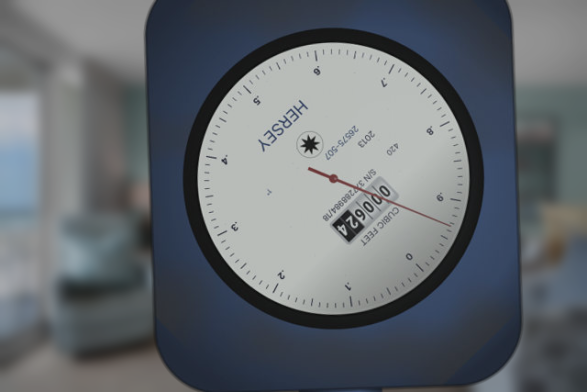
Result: 623.93 ft³
